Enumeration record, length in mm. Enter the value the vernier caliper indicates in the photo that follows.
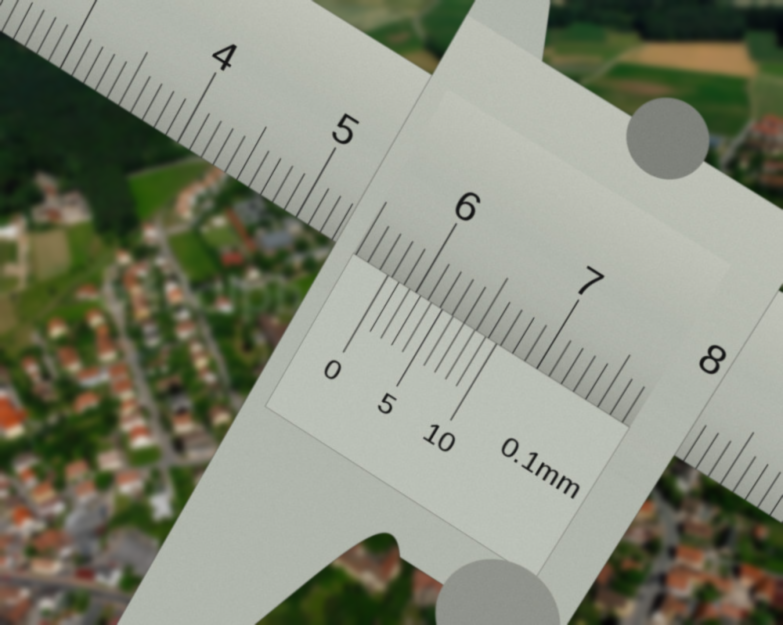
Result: 57.7 mm
